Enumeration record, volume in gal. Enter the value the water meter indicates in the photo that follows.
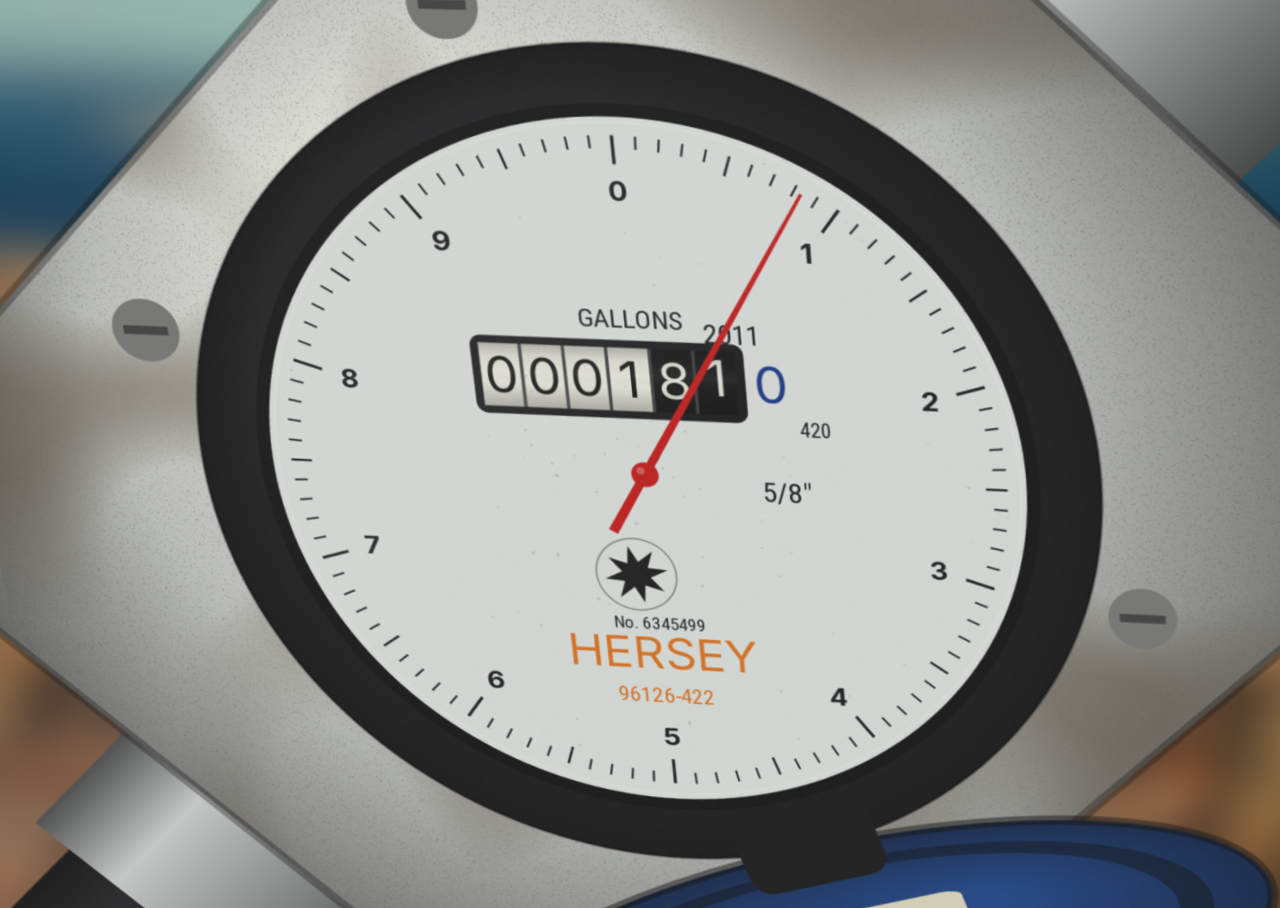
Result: 1810.8 gal
